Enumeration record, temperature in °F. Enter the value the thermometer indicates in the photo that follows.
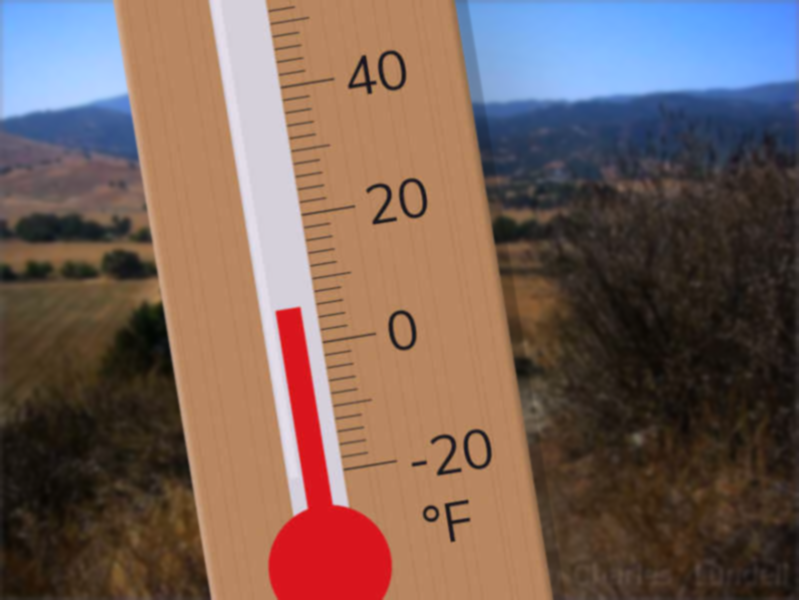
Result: 6 °F
